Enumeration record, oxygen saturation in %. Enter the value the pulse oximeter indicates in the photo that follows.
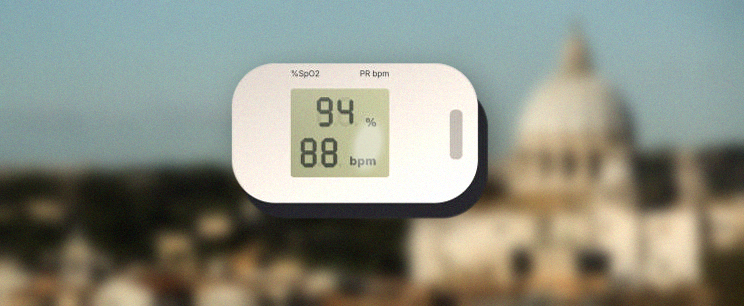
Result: 94 %
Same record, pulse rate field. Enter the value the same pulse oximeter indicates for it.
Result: 88 bpm
